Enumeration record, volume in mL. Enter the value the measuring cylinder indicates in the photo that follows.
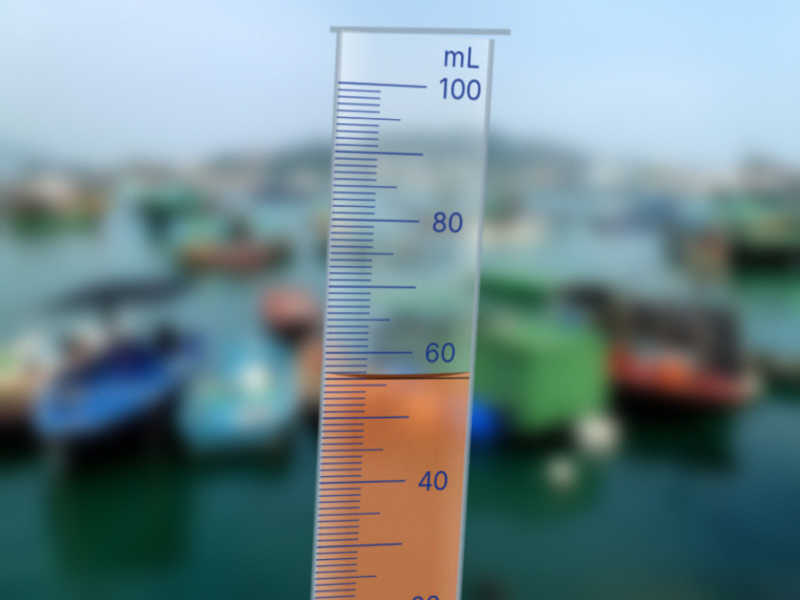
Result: 56 mL
